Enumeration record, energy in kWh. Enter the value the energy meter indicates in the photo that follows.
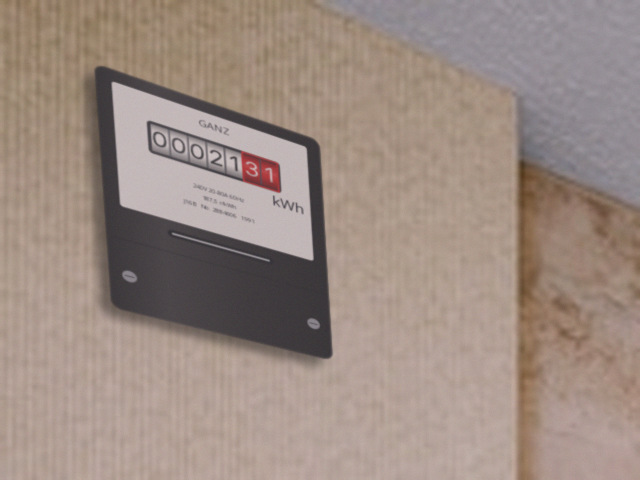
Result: 21.31 kWh
